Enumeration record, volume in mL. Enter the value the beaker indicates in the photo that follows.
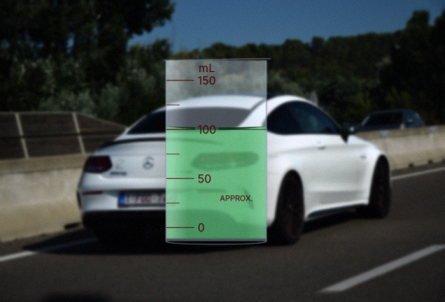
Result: 100 mL
